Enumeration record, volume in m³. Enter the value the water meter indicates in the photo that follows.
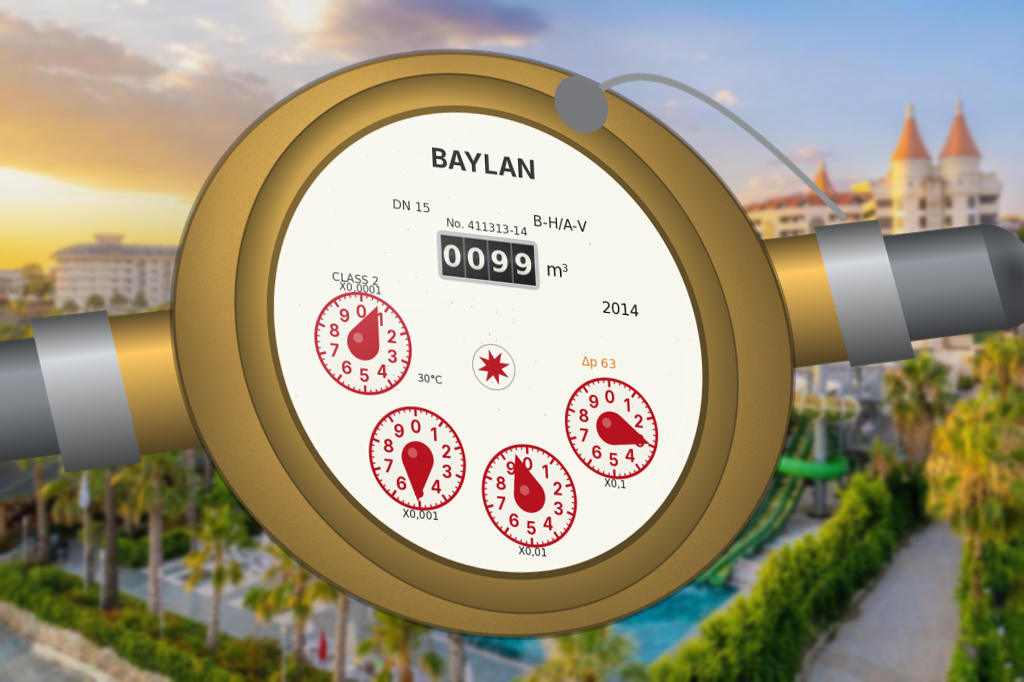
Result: 99.2950 m³
